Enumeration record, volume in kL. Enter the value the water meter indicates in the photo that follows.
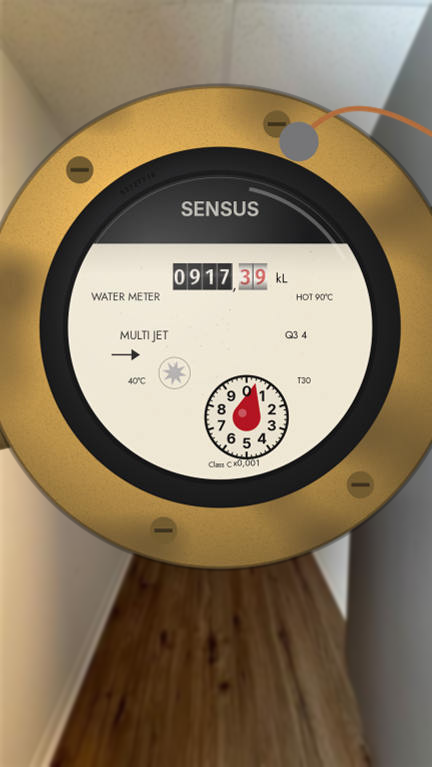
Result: 917.390 kL
